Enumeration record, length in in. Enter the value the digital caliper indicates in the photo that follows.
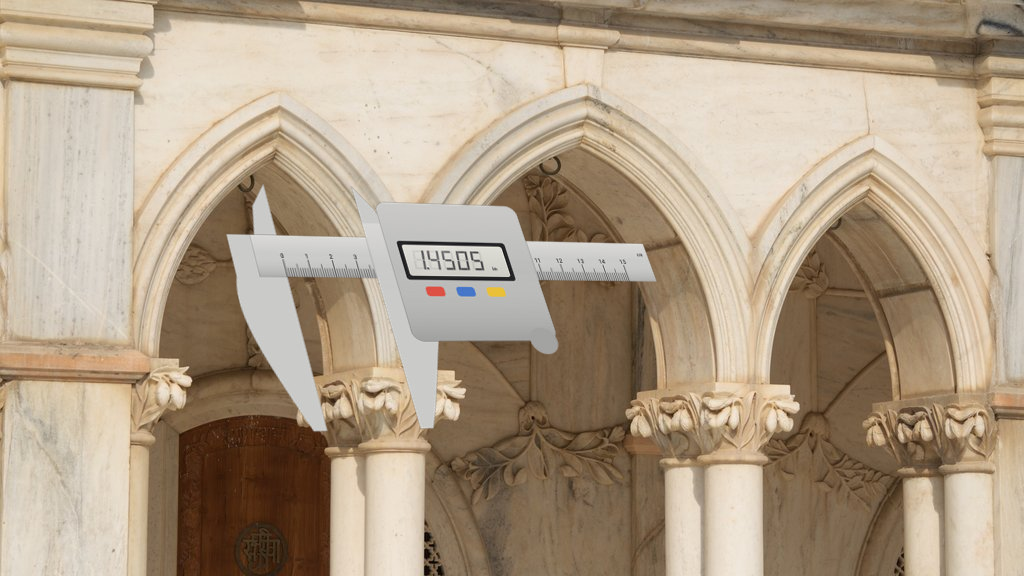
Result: 1.4505 in
